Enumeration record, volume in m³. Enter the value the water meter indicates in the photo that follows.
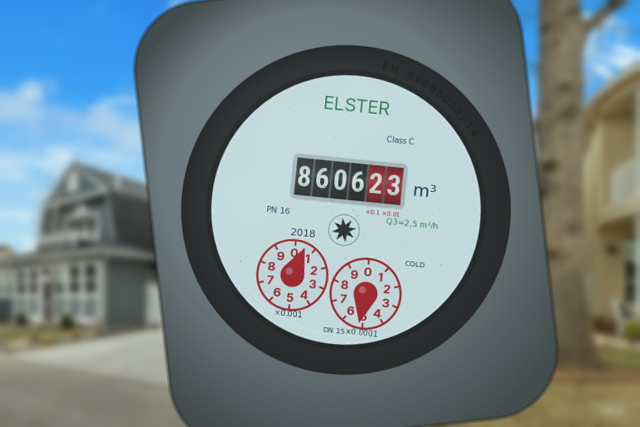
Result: 8606.2305 m³
